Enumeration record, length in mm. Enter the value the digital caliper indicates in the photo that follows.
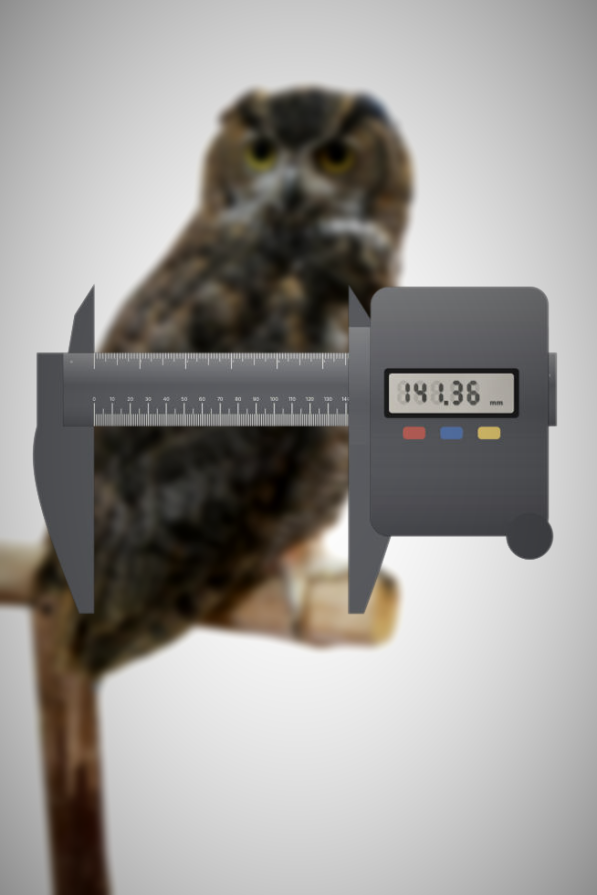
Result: 141.36 mm
